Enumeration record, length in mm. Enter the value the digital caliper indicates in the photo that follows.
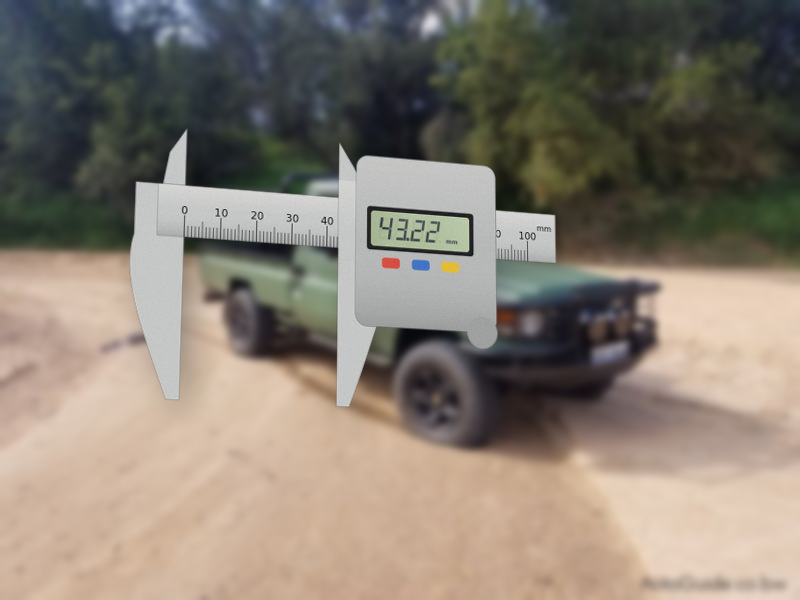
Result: 43.22 mm
